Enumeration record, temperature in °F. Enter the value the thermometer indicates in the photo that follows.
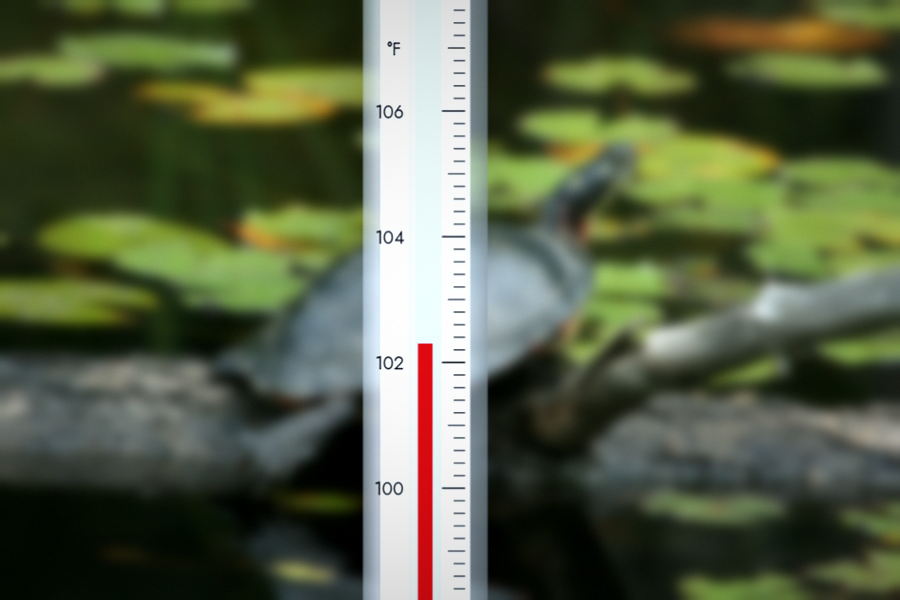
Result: 102.3 °F
